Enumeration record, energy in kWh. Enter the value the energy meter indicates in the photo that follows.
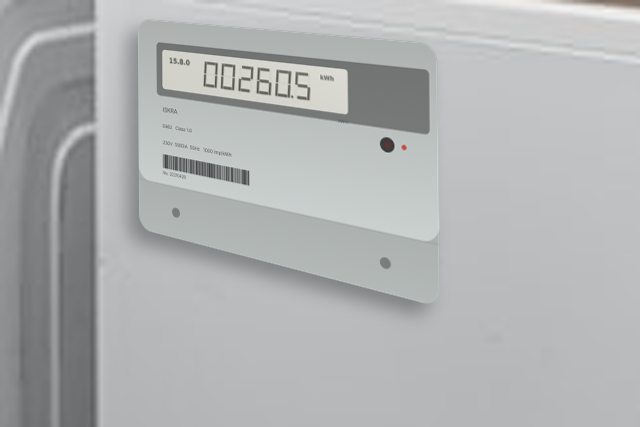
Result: 260.5 kWh
